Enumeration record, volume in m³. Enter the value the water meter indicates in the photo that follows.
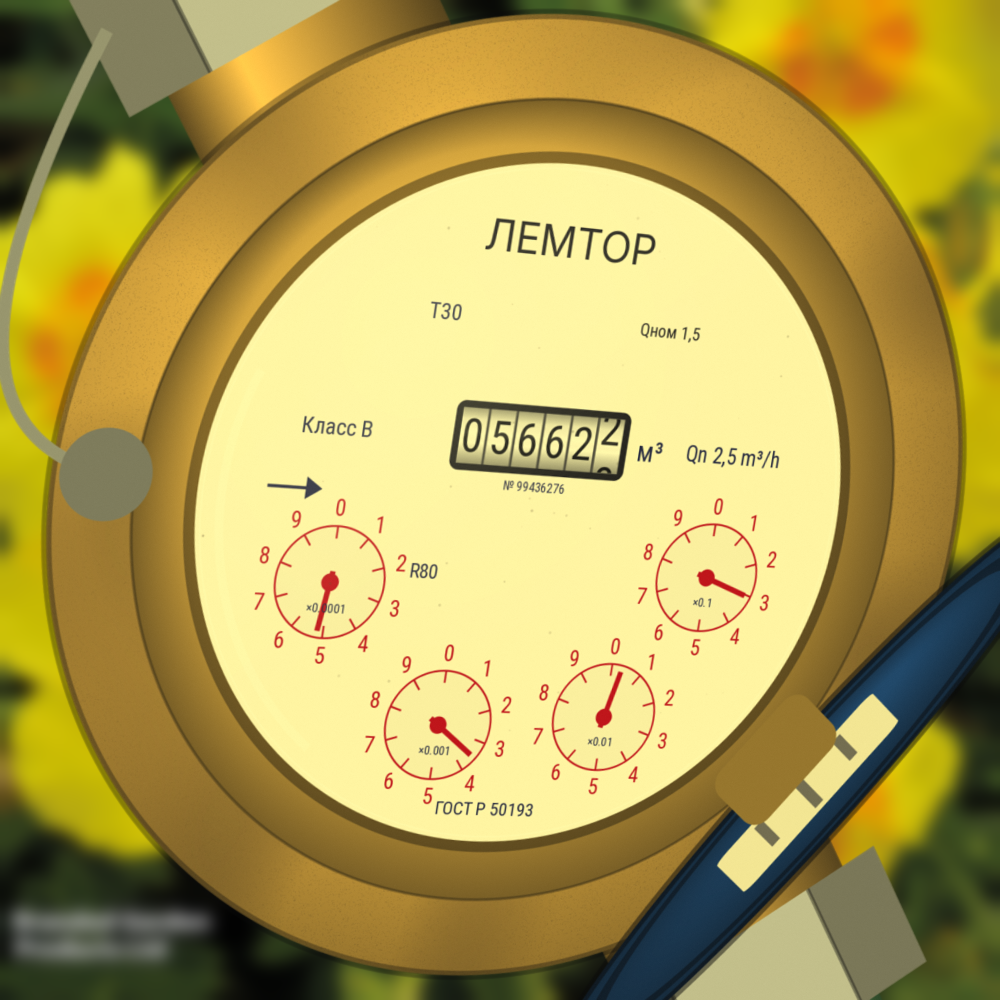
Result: 56622.3035 m³
